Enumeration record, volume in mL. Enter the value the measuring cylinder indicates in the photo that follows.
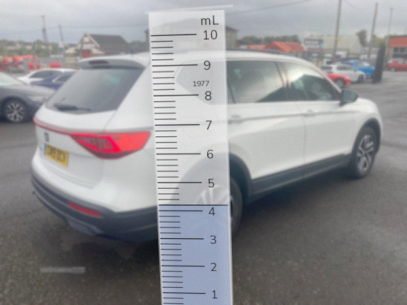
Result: 4.2 mL
